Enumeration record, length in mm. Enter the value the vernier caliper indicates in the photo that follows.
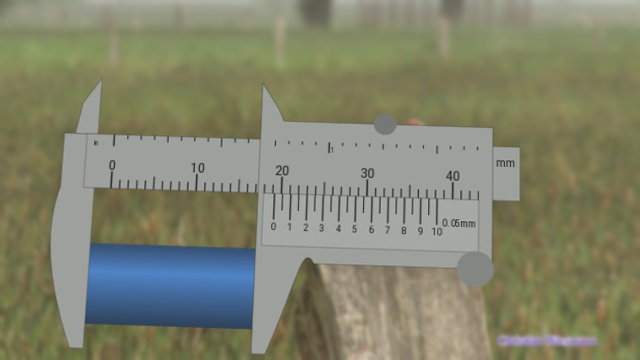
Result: 19.2 mm
